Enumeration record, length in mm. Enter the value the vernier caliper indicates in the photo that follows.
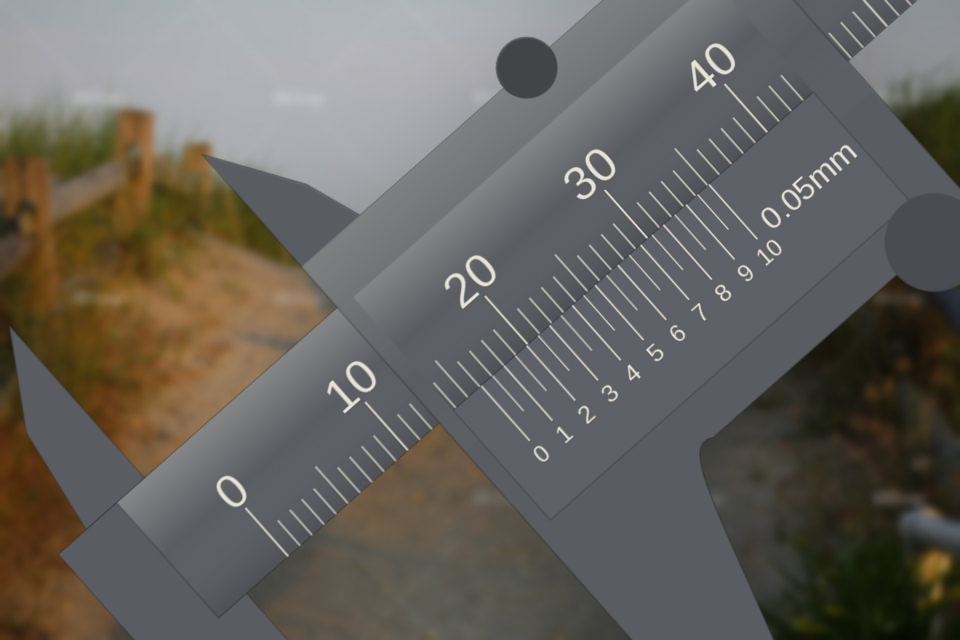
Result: 16.1 mm
